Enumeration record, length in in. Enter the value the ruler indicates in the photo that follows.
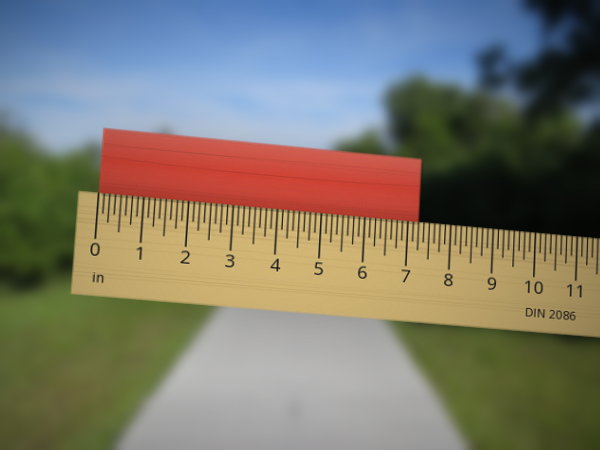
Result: 7.25 in
